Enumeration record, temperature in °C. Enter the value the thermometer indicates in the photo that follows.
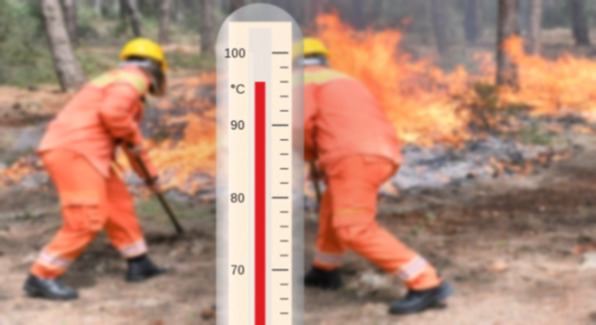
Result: 96 °C
